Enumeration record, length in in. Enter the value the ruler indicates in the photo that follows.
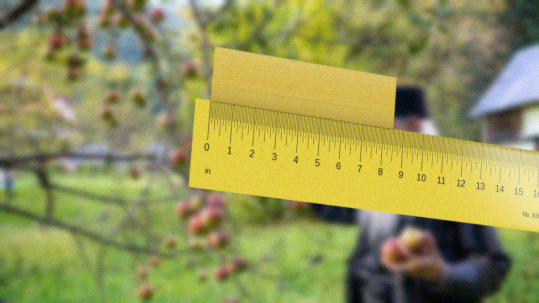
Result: 8.5 in
